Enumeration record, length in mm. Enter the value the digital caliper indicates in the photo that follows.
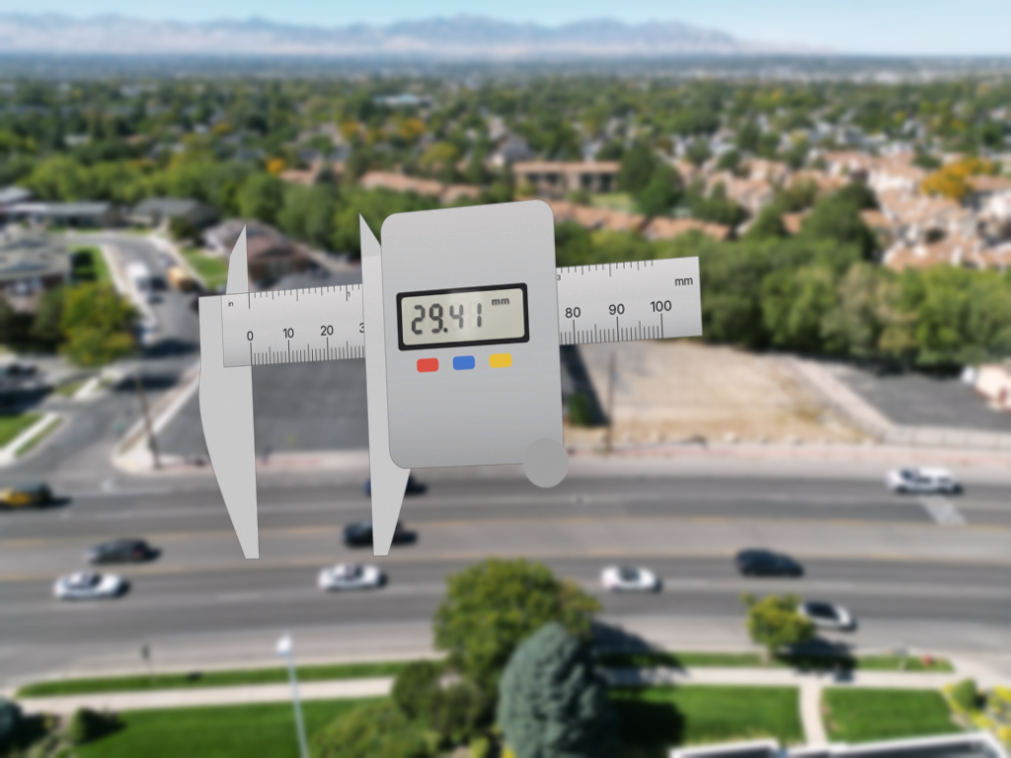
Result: 29.41 mm
